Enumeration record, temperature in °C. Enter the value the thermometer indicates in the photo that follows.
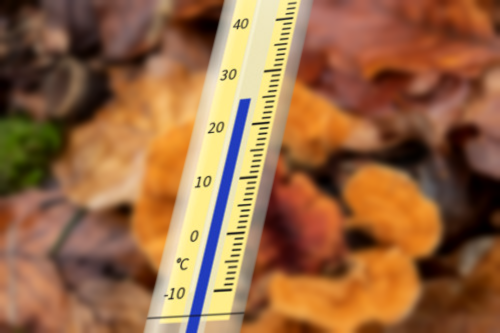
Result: 25 °C
